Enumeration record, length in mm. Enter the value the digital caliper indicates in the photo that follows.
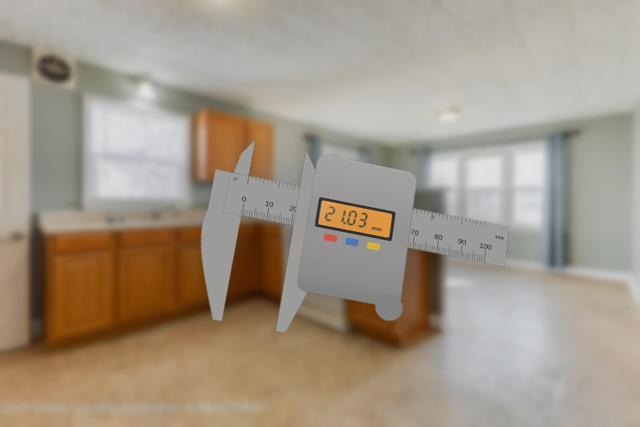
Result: 21.03 mm
